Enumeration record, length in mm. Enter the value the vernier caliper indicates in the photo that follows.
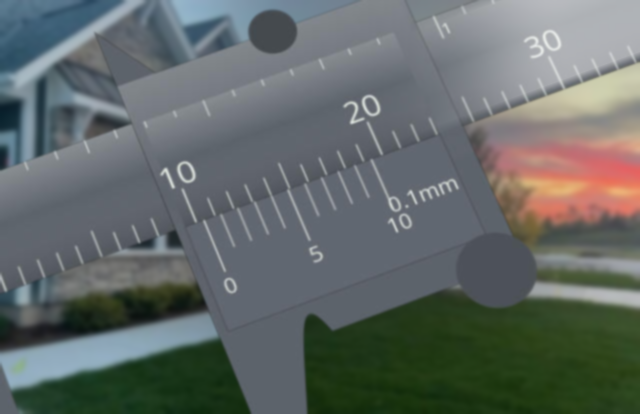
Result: 10.4 mm
